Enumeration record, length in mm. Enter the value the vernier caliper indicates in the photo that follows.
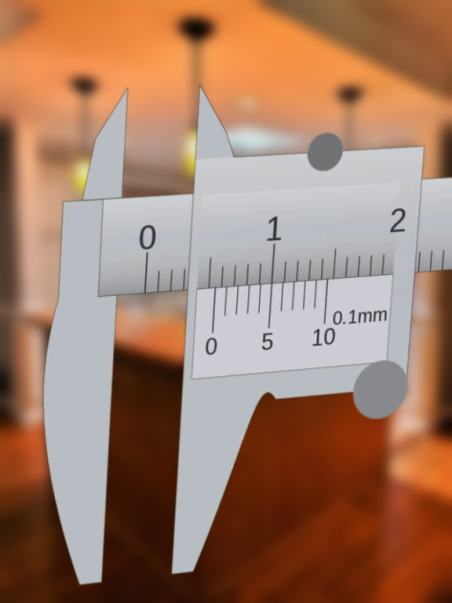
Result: 5.5 mm
